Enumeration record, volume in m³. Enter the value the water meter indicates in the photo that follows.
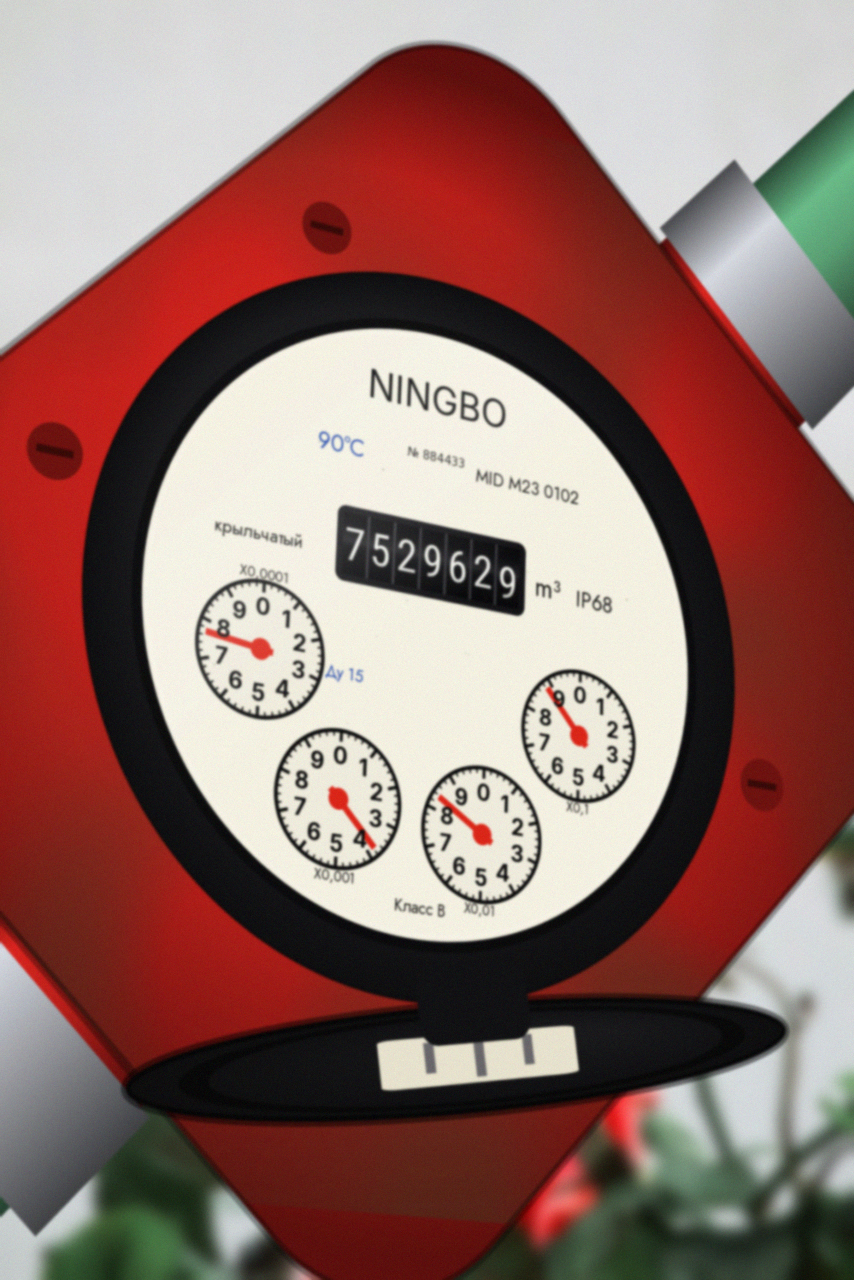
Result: 7529628.8837 m³
